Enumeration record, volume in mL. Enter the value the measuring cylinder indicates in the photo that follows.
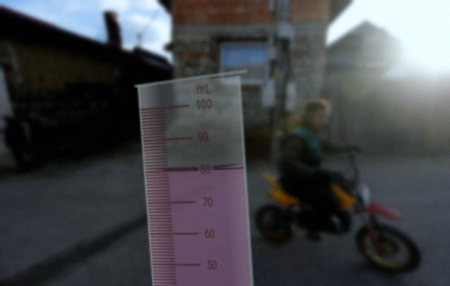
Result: 80 mL
